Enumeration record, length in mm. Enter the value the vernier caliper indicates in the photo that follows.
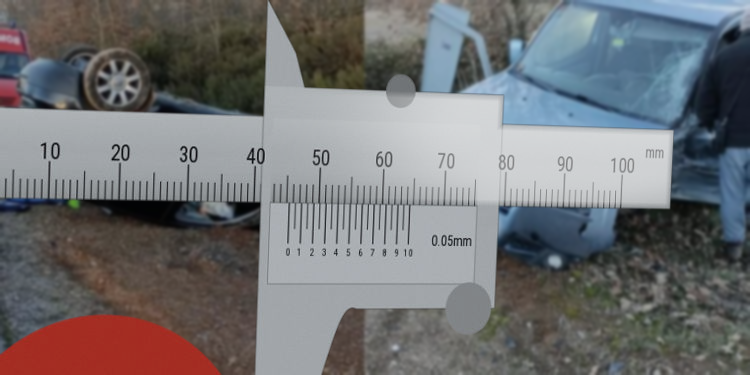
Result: 45.4 mm
